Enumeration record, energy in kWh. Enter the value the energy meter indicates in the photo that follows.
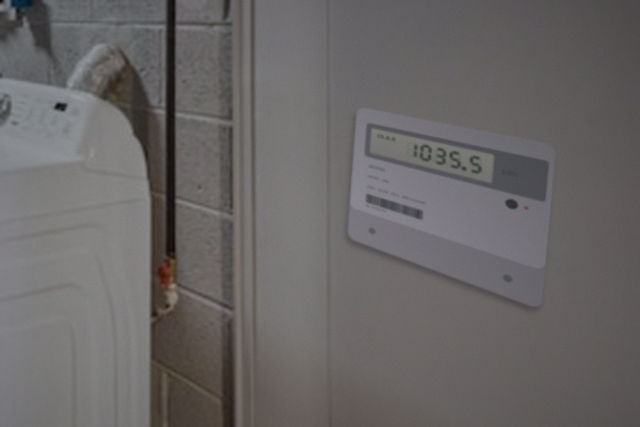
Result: 1035.5 kWh
